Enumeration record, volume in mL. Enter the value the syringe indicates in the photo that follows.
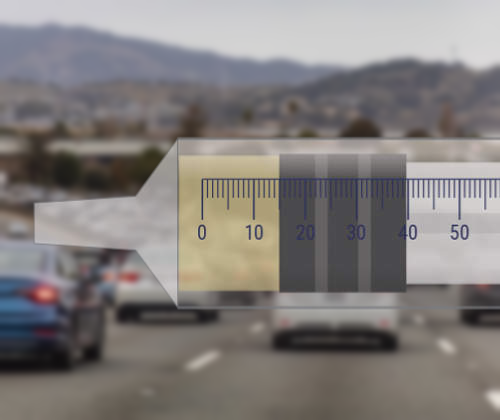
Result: 15 mL
